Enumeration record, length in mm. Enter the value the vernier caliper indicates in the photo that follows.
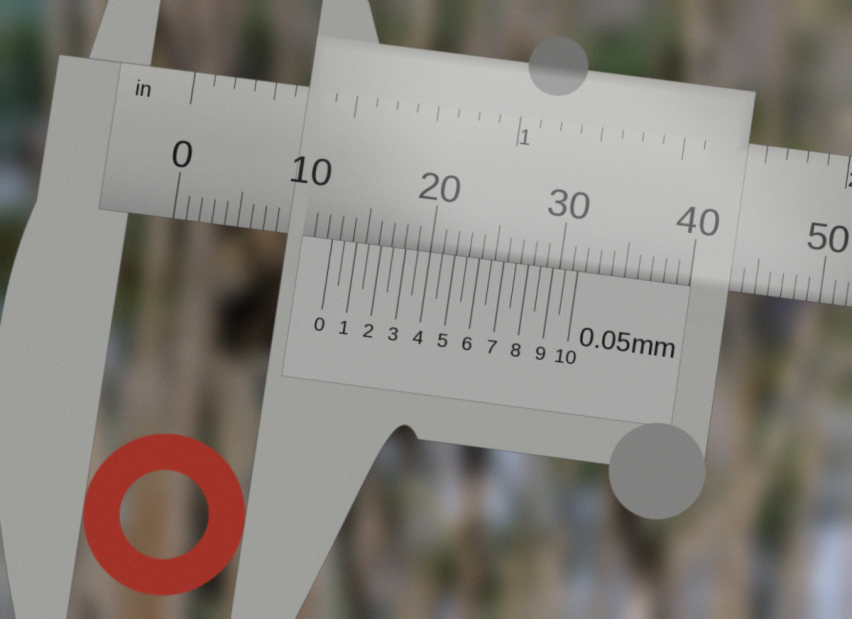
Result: 12.4 mm
